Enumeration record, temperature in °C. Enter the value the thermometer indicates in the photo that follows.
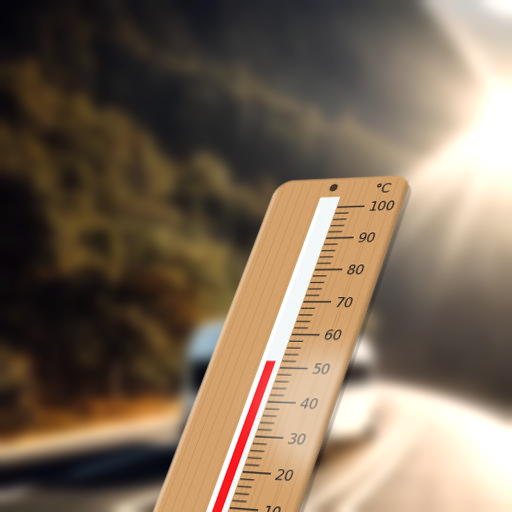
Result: 52 °C
